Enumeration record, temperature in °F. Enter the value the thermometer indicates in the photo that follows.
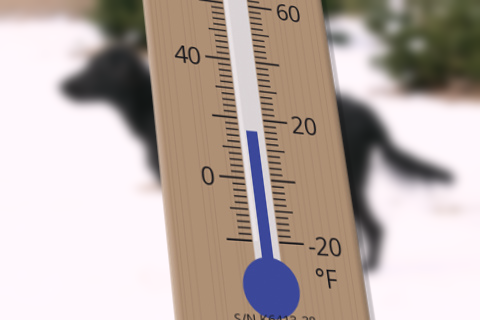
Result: 16 °F
